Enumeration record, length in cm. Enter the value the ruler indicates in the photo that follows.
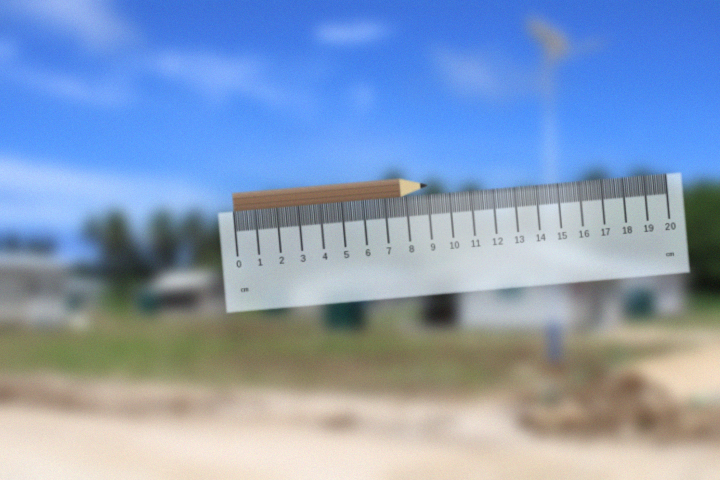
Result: 9 cm
